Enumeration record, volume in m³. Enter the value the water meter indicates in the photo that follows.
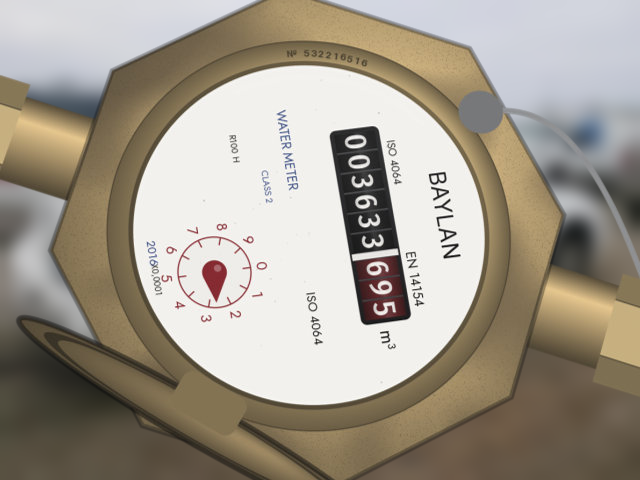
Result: 3633.6952 m³
